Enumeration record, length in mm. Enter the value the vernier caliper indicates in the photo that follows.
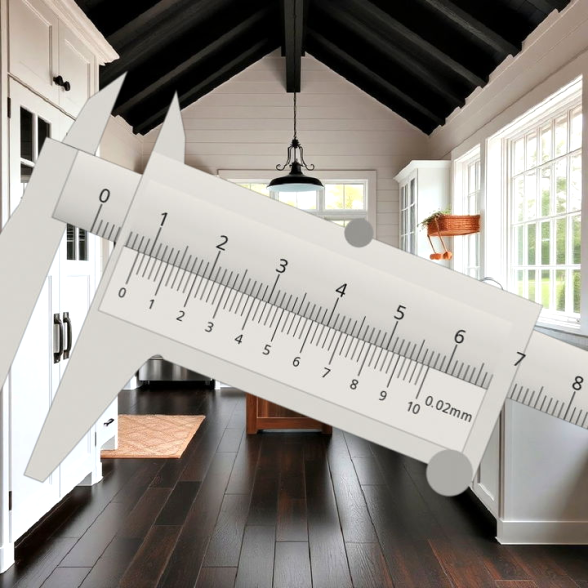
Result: 8.2 mm
